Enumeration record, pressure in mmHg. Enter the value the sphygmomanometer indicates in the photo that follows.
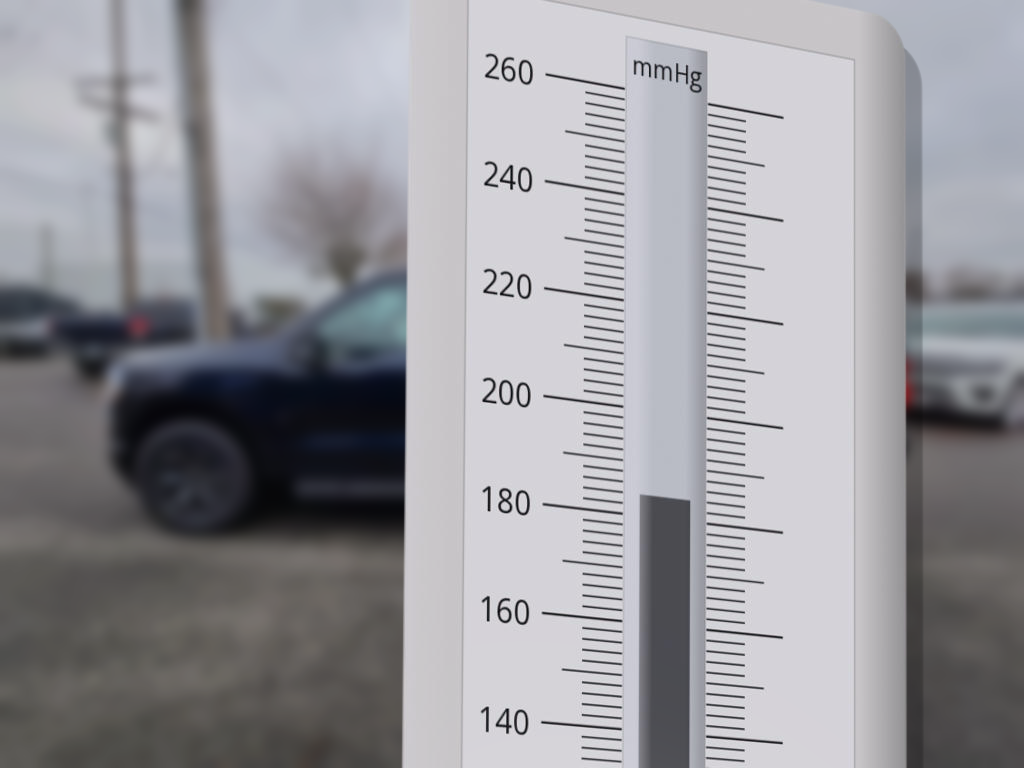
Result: 184 mmHg
